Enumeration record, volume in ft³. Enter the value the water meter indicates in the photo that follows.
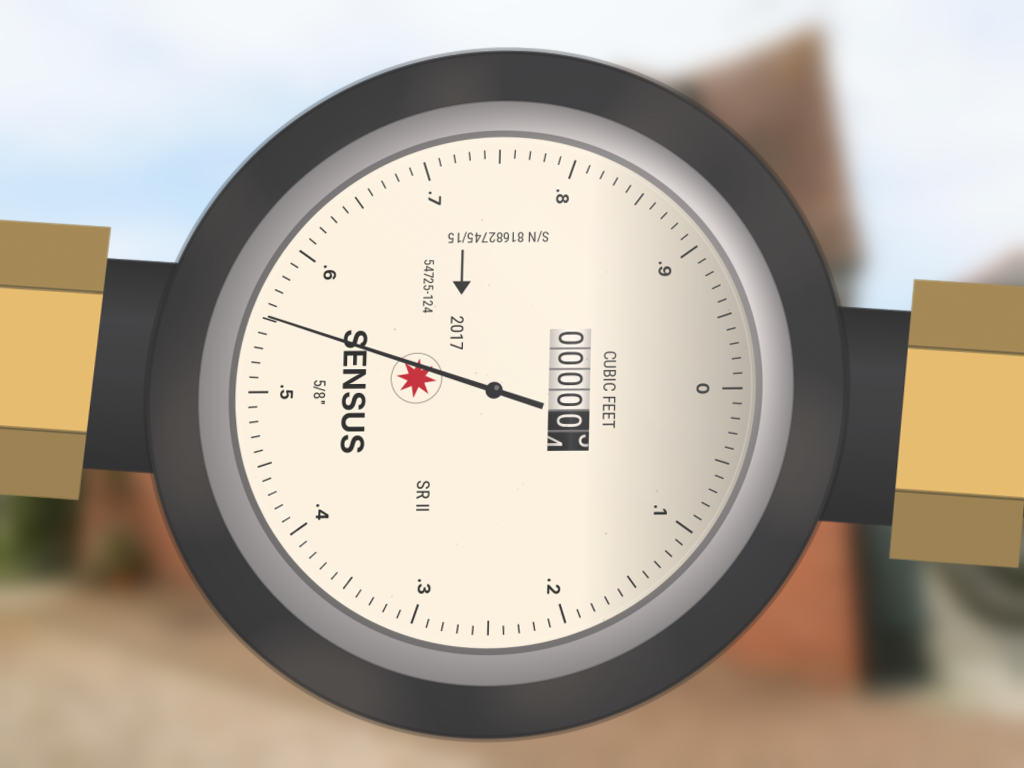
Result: 3.55 ft³
